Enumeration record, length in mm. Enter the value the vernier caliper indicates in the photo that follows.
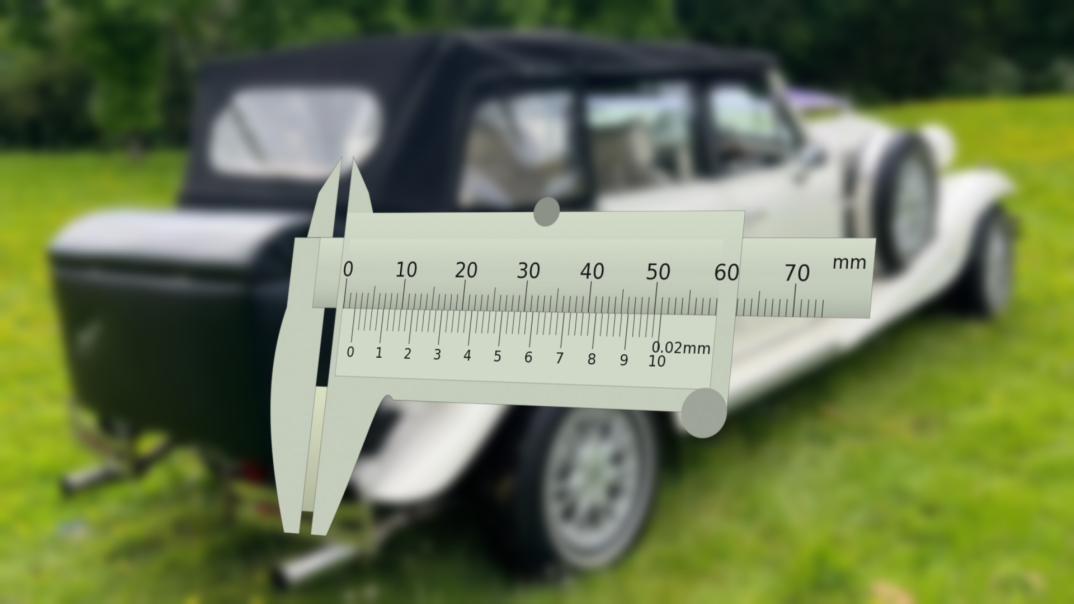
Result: 2.0 mm
